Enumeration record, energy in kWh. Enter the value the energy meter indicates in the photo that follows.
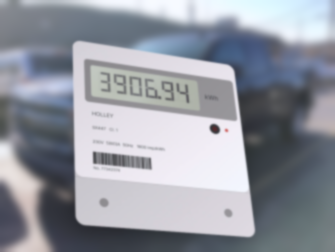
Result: 3906.94 kWh
